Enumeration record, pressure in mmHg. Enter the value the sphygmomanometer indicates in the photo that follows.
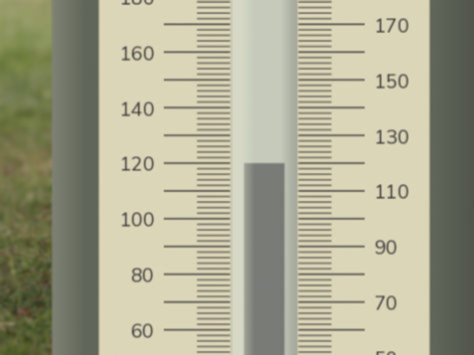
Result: 120 mmHg
